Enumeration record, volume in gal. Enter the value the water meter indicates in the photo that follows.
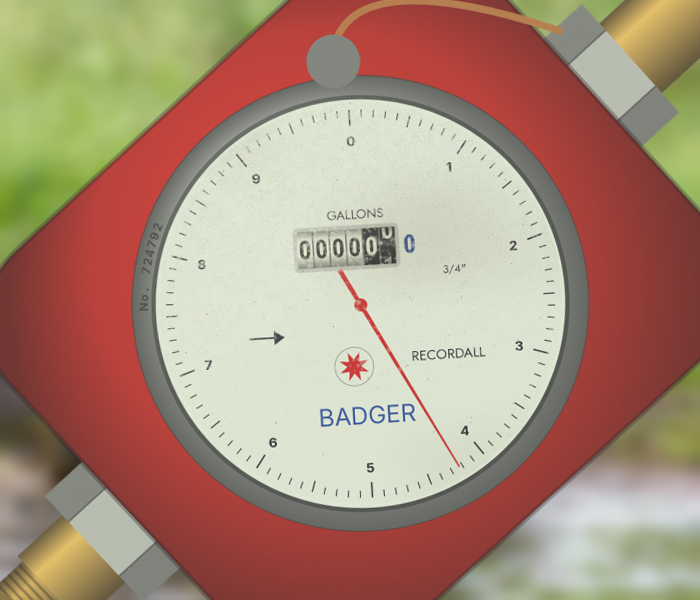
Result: 4.2 gal
